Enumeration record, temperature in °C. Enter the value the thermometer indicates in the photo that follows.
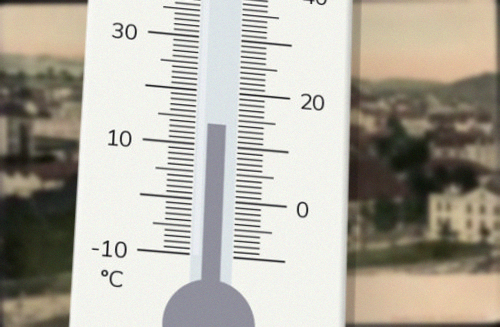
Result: 14 °C
